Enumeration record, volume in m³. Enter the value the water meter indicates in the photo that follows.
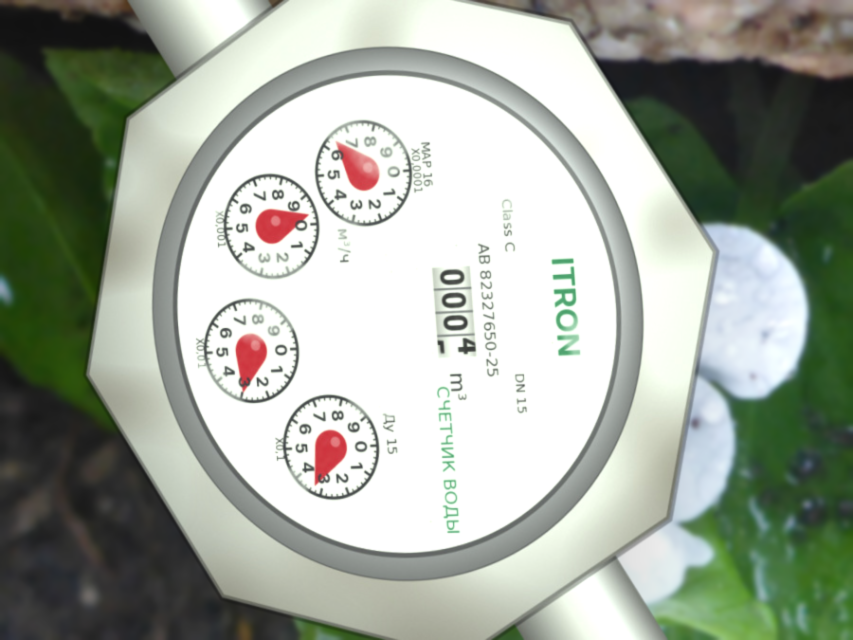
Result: 4.3296 m³
